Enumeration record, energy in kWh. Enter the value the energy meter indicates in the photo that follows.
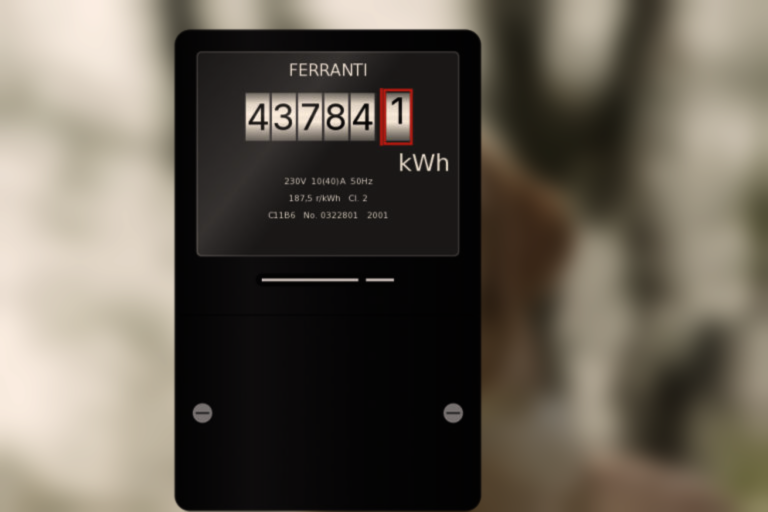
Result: 43784.1 kWh
